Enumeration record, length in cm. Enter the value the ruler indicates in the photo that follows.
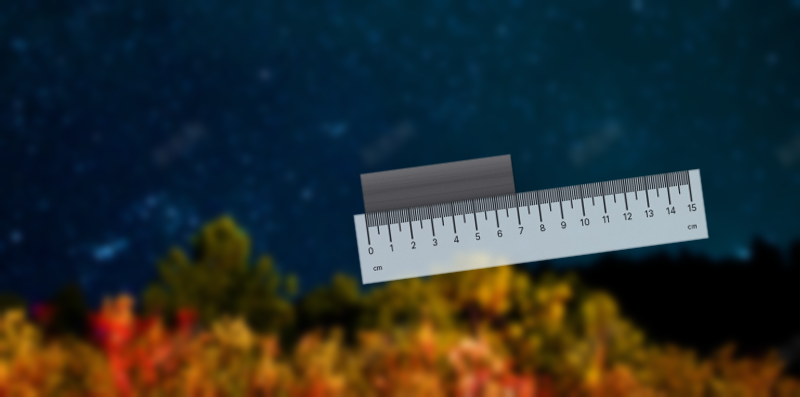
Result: 7 cm
